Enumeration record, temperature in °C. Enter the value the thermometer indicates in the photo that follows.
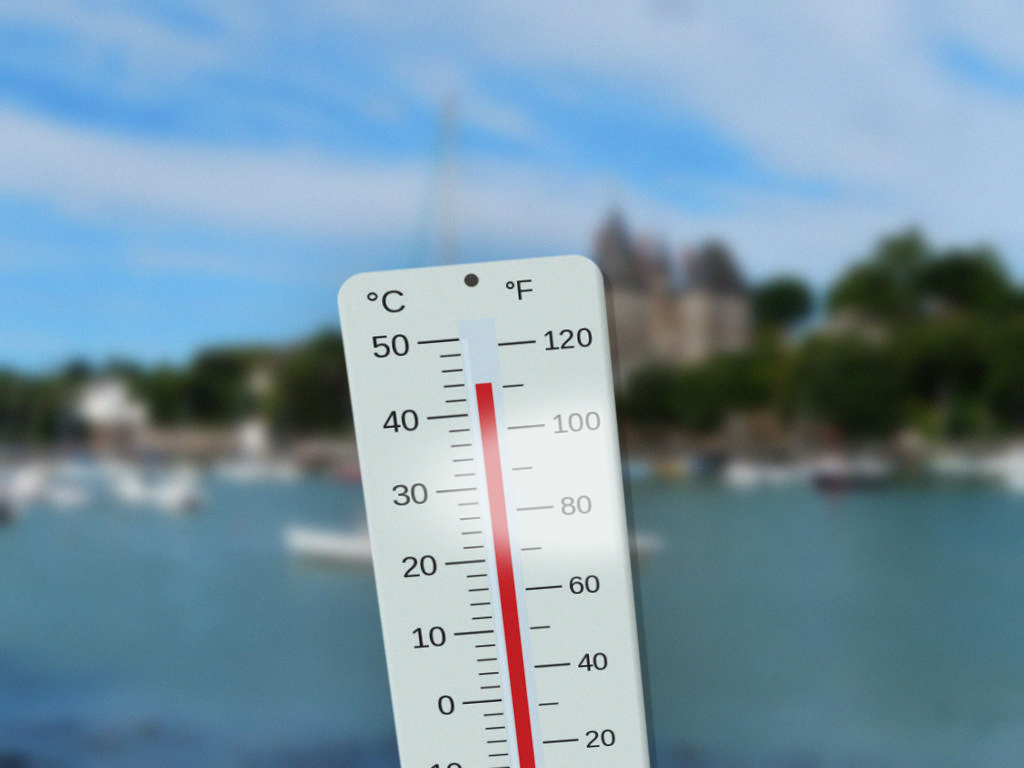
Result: 44 °C
